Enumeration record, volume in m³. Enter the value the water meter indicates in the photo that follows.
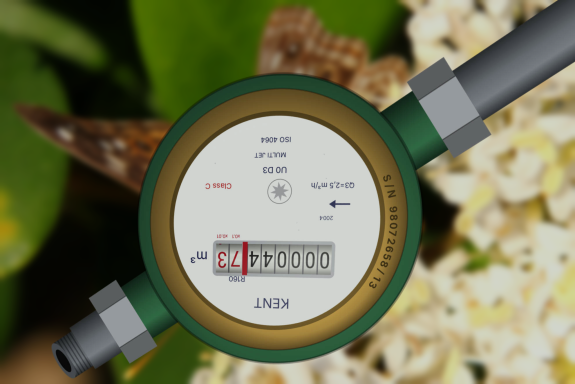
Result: 44.73 m³
